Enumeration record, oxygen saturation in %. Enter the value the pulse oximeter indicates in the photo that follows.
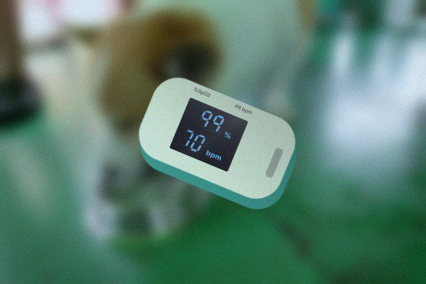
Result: 99 %
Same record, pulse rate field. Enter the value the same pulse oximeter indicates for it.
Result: 70 bpm
